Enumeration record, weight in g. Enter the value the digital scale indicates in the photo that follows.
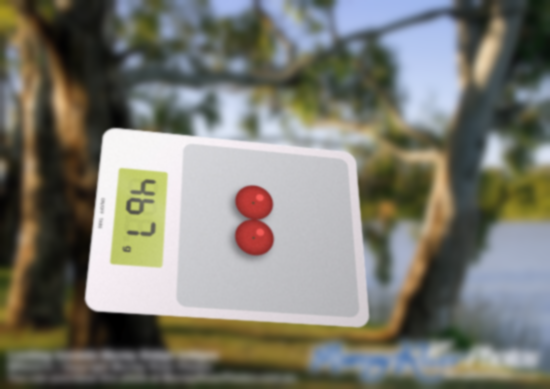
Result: 467 g
